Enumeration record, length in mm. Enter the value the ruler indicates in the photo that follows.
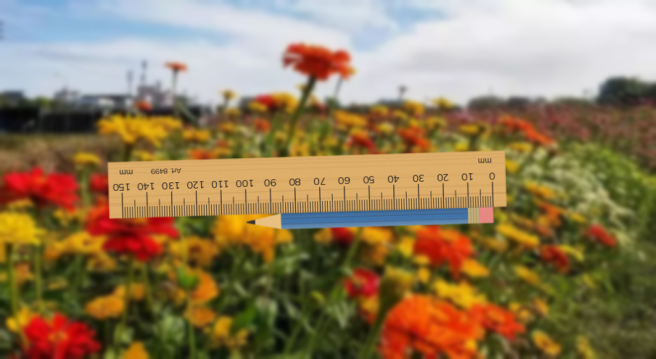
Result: 100 mm
